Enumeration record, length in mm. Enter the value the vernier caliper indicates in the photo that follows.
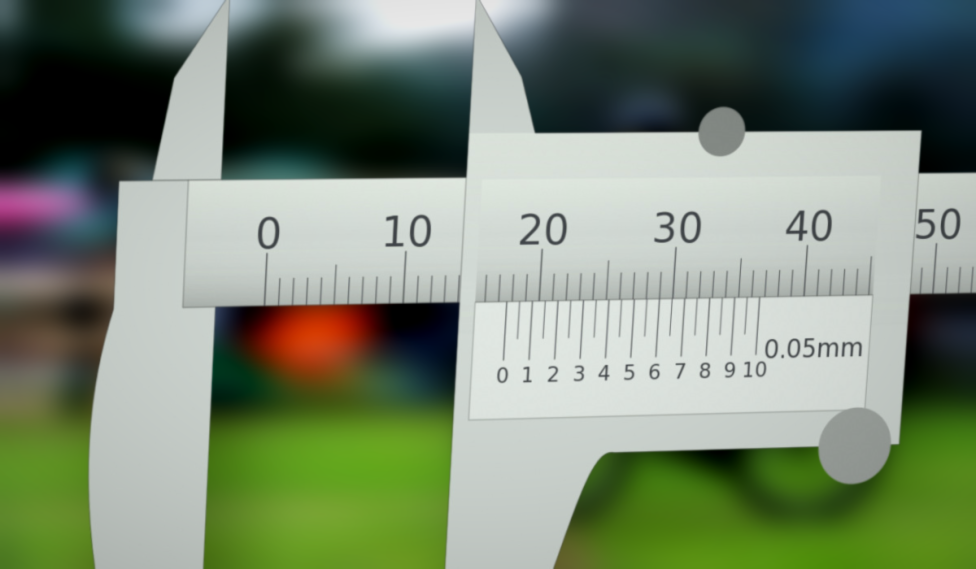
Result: 17.6 mm
